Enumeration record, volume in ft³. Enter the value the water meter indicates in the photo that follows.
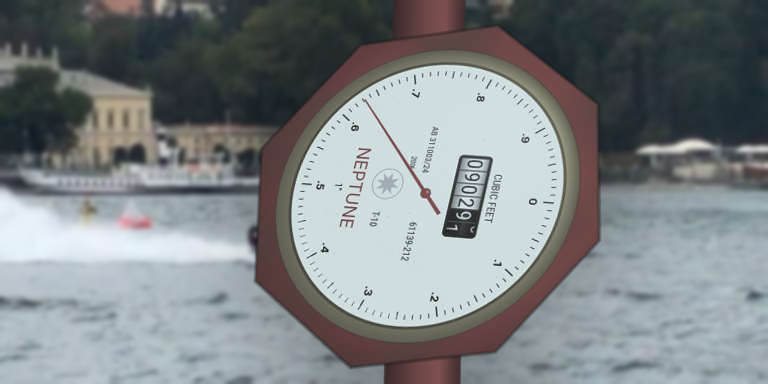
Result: 90290.63 ft³
